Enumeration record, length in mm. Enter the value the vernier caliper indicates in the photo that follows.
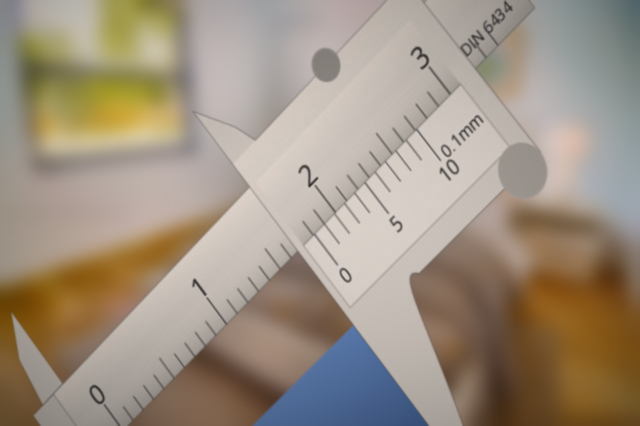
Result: 18.1 mm
